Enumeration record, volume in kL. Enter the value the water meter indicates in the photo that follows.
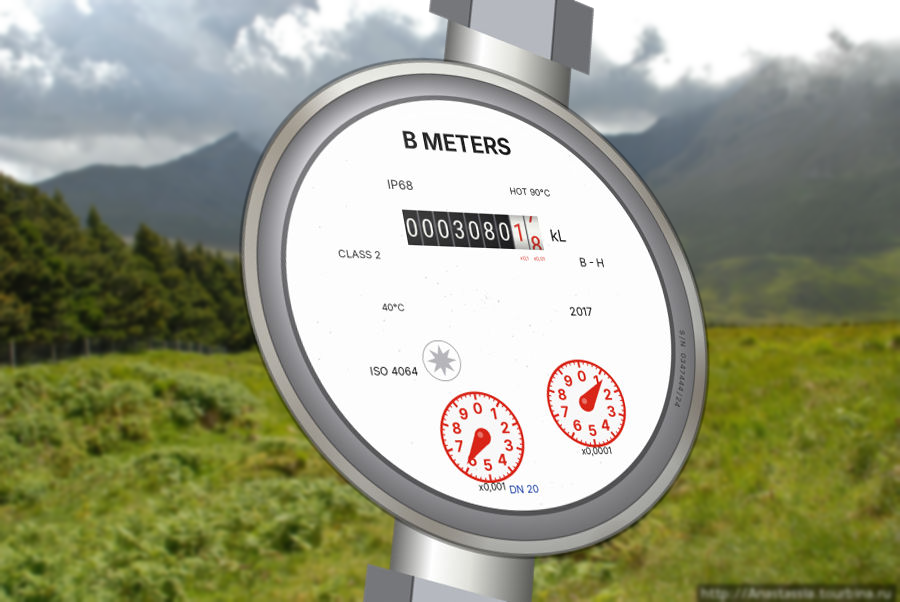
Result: 3080.1761 kL
